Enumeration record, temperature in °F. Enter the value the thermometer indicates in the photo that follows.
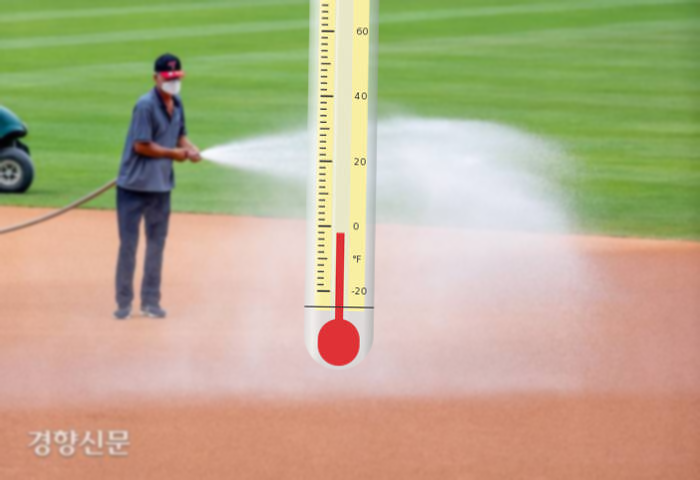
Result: -2 °F
